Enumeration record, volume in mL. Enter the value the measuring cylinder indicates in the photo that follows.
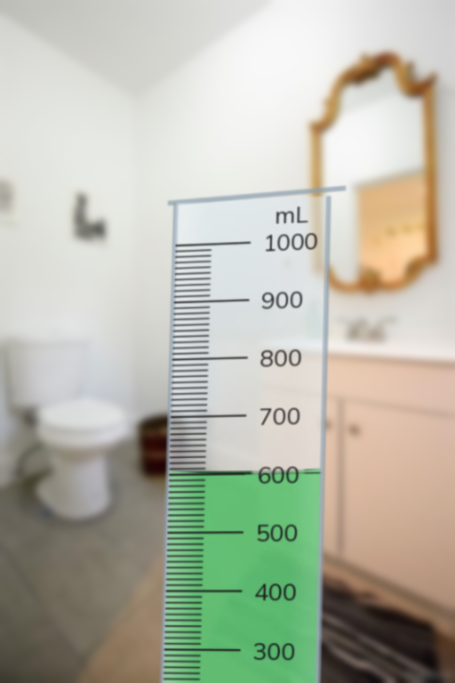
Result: 600 mL
